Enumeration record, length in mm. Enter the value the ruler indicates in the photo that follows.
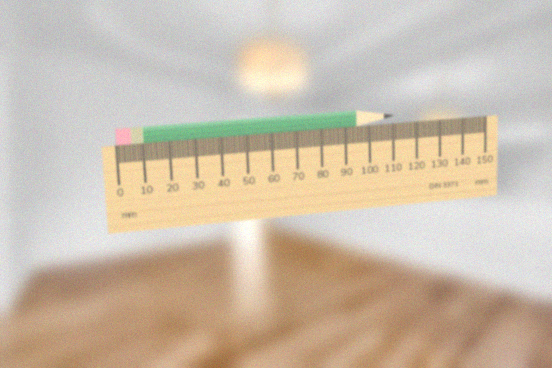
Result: 110 mm
